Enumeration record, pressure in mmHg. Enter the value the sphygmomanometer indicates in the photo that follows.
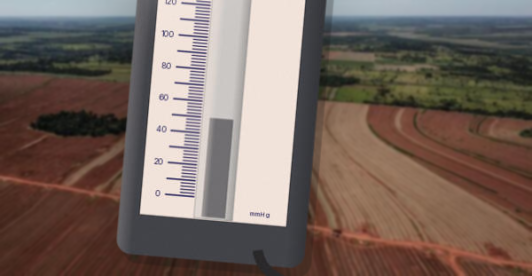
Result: 50 mmHg
